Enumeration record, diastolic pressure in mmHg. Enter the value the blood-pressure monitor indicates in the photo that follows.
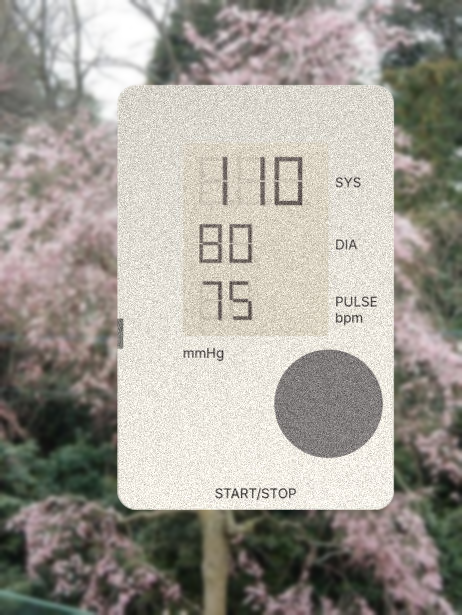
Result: 80 mmHg
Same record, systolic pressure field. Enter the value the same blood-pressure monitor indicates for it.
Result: 110 mmHg
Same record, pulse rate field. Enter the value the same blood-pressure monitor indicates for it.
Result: 75 bpm
